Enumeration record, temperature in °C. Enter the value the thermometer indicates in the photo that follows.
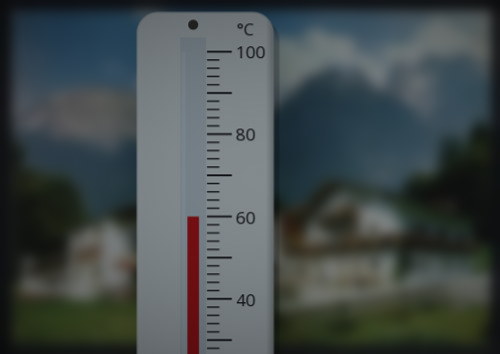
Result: 60 °C
